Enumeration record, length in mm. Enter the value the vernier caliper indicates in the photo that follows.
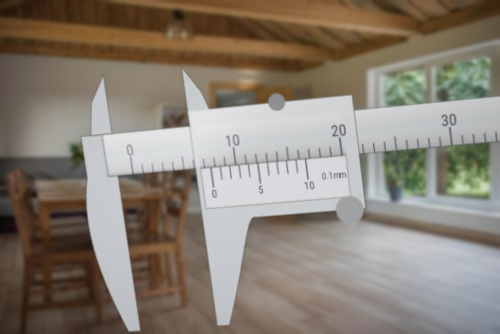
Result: 7.6 mm
